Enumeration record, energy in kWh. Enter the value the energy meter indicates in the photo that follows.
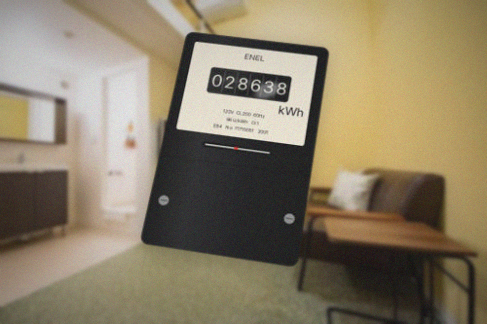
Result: 28638 kWh
